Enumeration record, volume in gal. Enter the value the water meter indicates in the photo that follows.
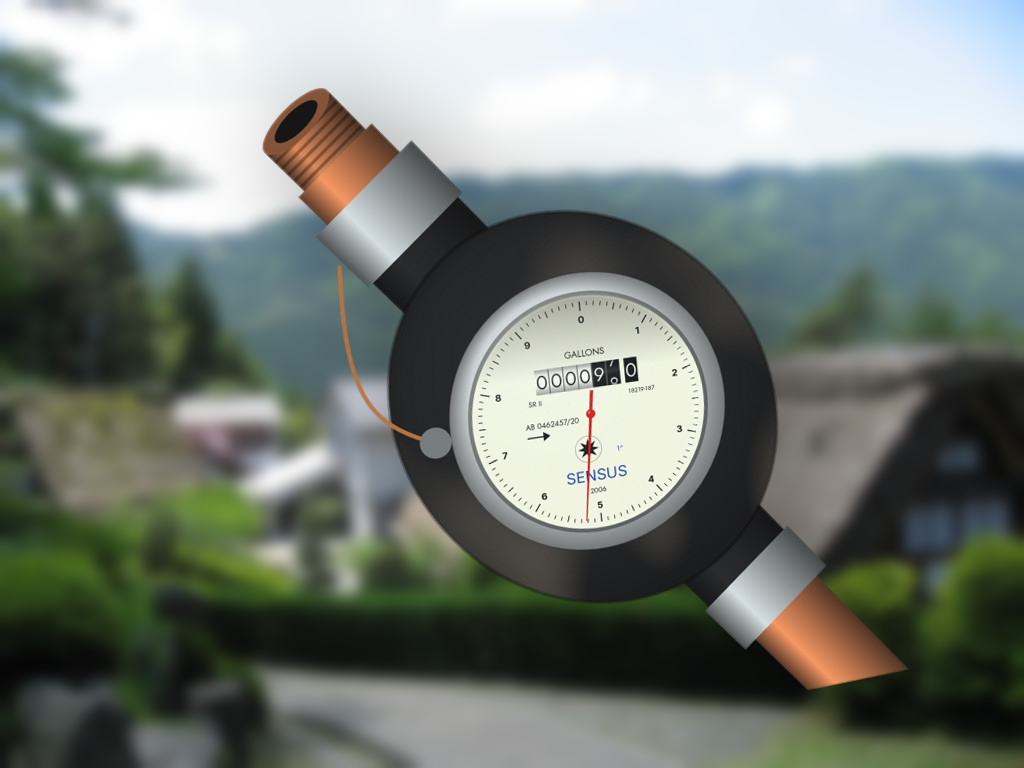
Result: 975.2 gal
